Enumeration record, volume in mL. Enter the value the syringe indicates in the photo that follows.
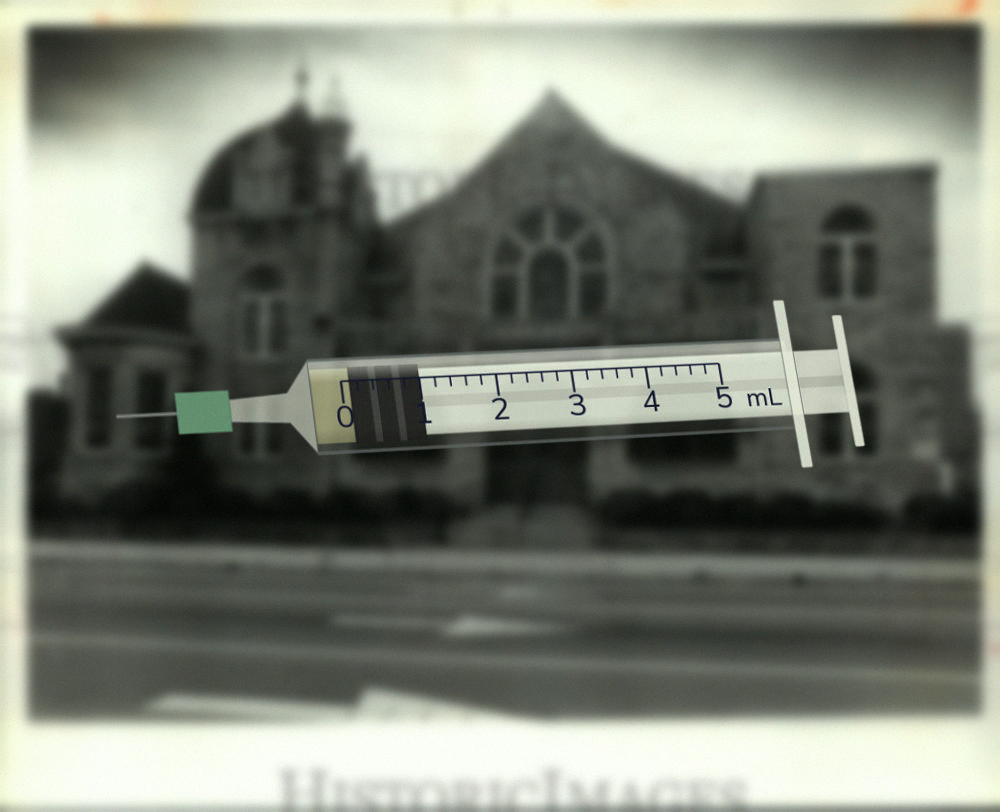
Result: 0.1 mL
